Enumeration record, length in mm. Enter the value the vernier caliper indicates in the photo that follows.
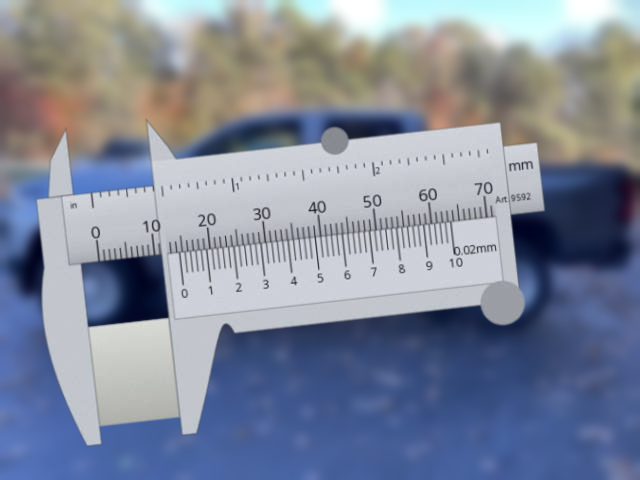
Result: 14.5 mm
